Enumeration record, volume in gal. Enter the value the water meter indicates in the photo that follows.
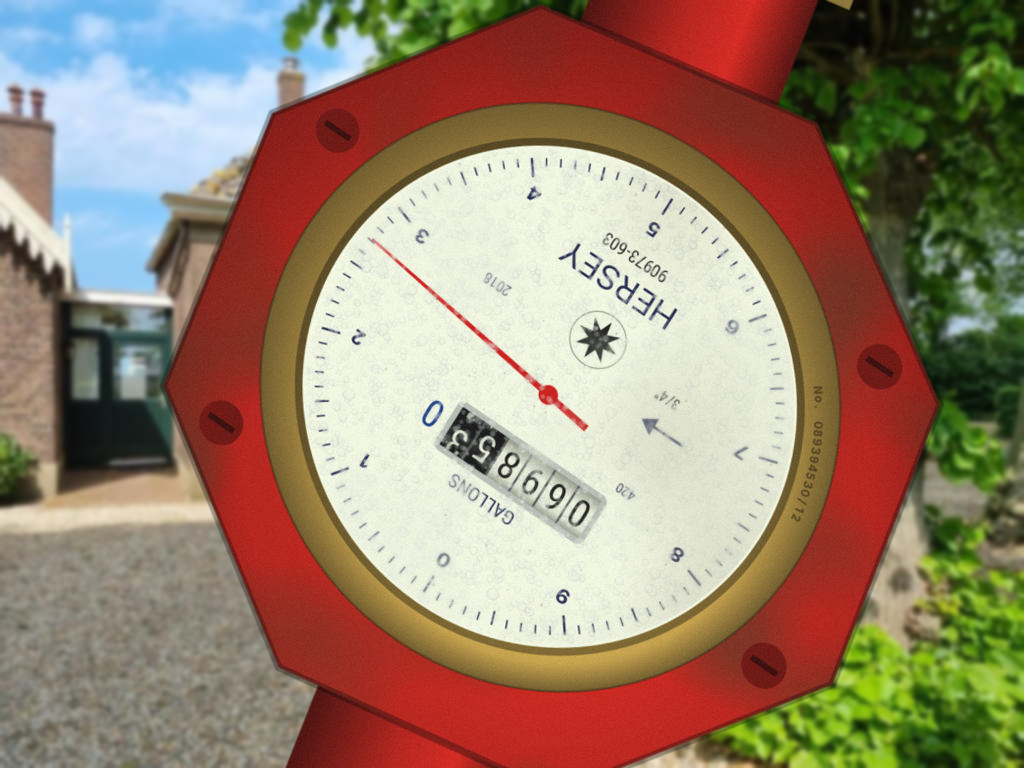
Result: 698532.7 gal
